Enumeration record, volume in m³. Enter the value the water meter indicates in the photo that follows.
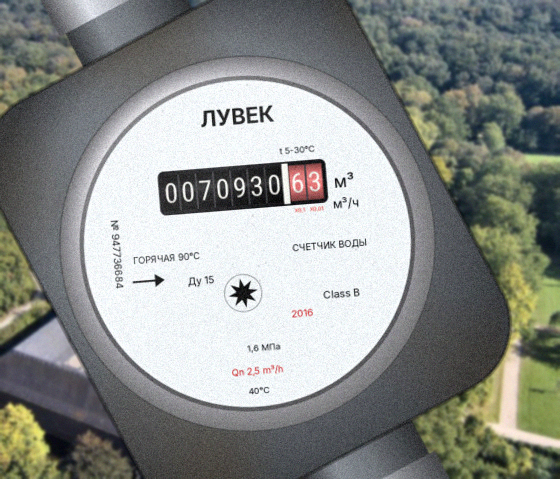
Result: 70930.63 m³
